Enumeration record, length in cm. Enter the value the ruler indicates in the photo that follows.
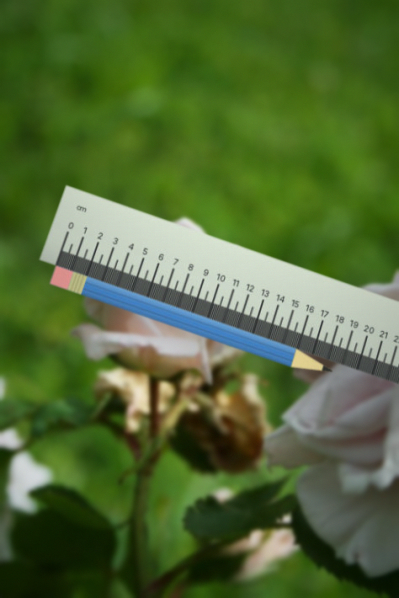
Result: 18.5 cm
